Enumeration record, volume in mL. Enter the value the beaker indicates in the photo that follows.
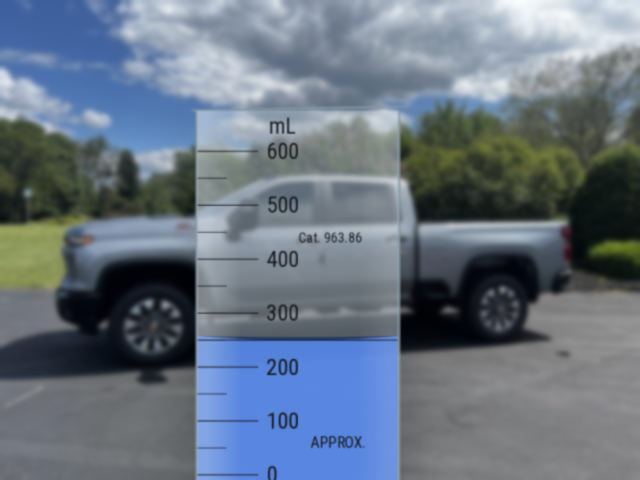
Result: 250 mL
